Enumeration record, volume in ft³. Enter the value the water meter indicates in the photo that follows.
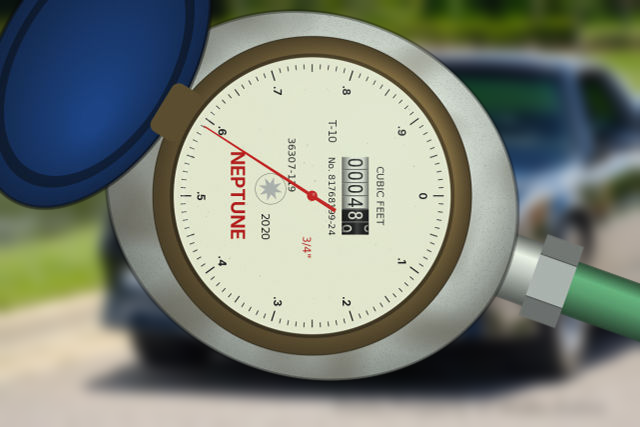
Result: 488.59 ft³
